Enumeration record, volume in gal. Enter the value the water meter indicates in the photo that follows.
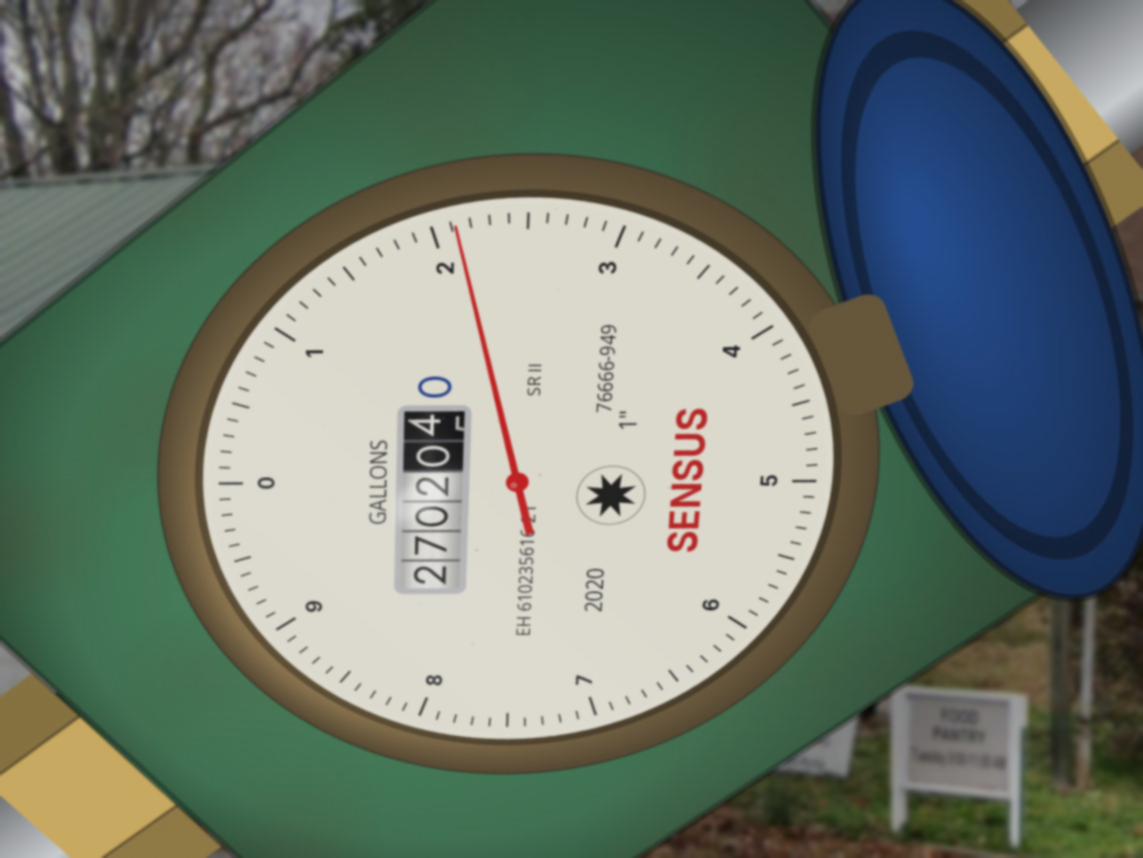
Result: 2702042.1 gal
